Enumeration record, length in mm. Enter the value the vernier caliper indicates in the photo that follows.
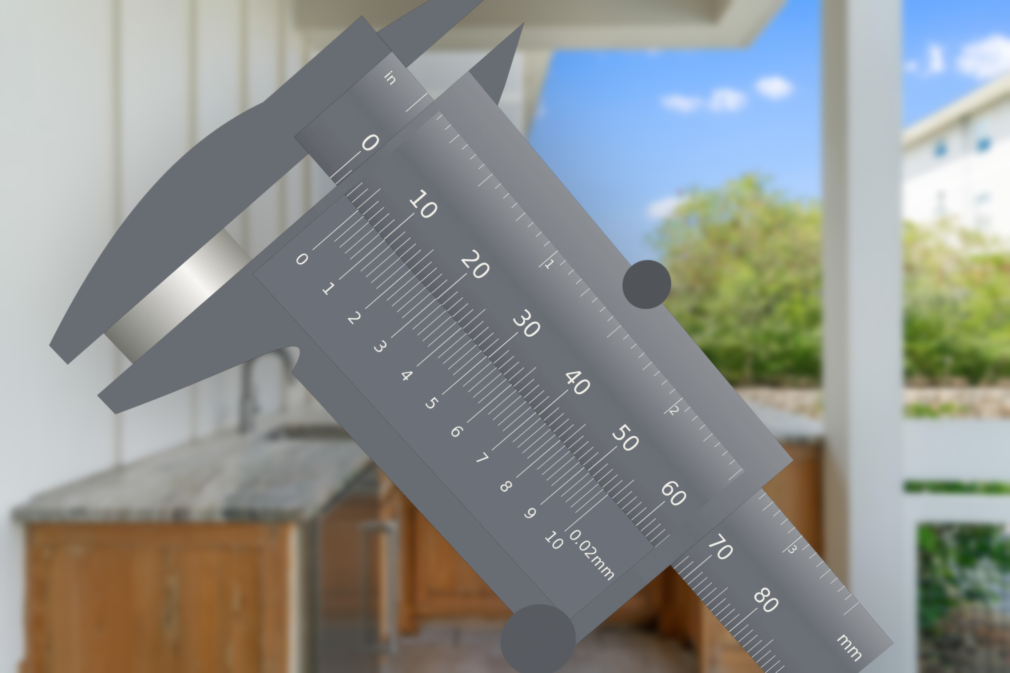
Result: 5.2 mm
